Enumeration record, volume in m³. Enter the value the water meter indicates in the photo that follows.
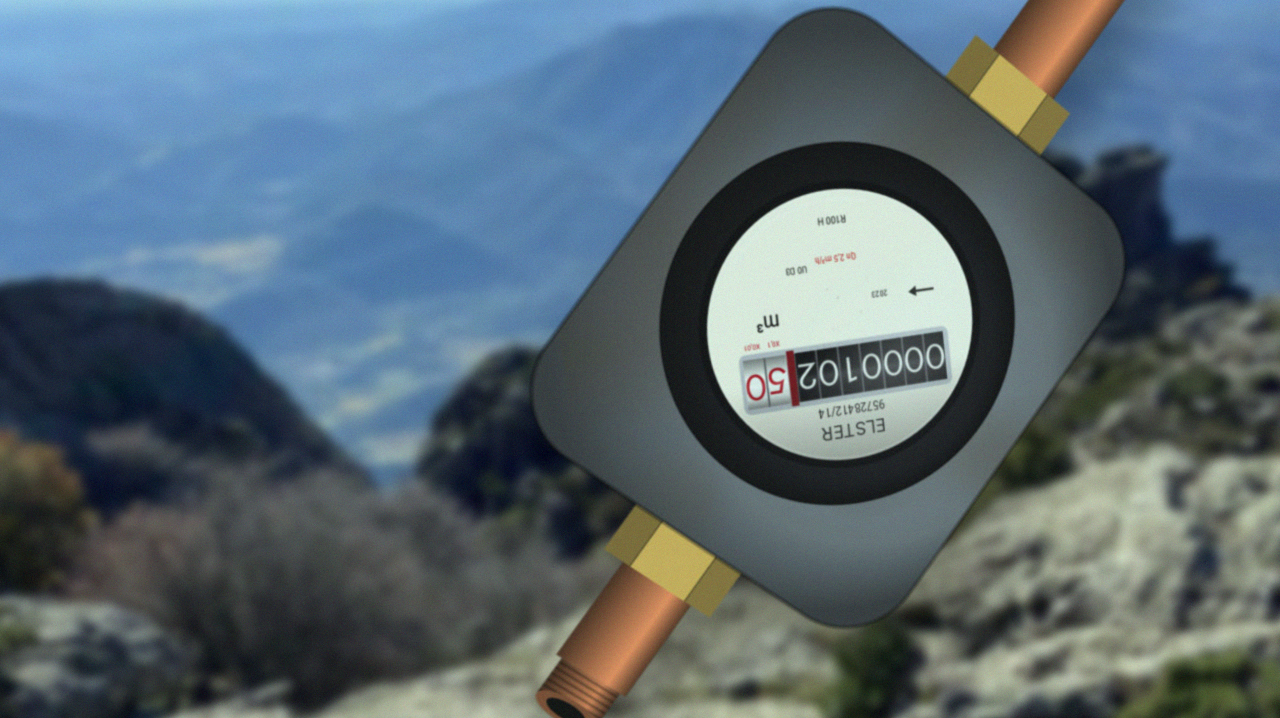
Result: 102.50 m³
